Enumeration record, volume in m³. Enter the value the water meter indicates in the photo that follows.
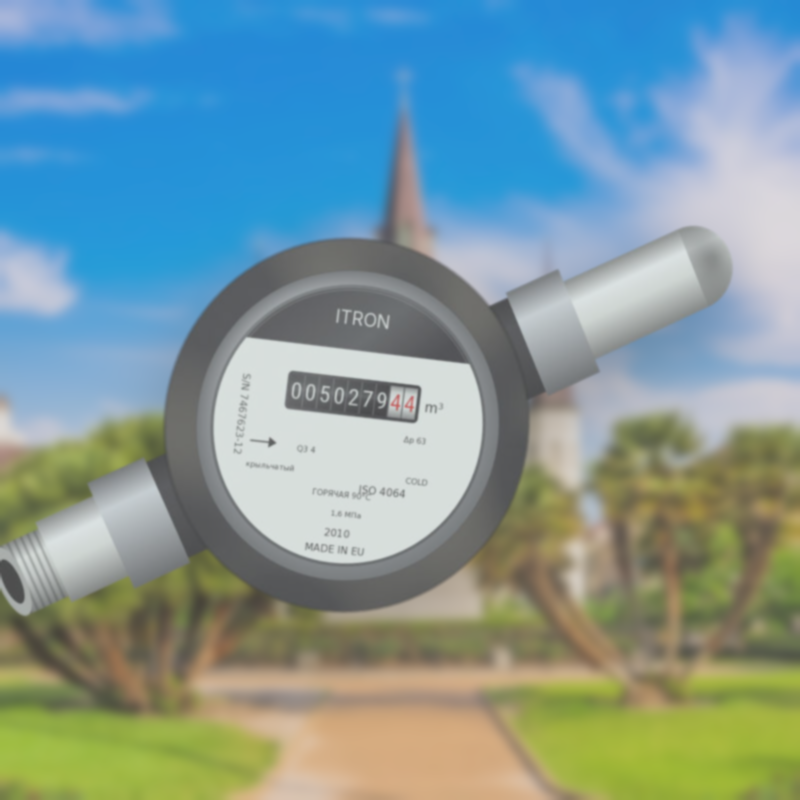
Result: 50279.44 m³
